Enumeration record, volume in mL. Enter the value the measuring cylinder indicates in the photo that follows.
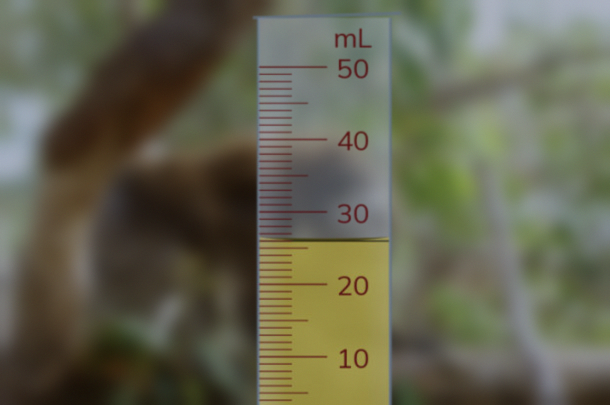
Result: 26 mL
